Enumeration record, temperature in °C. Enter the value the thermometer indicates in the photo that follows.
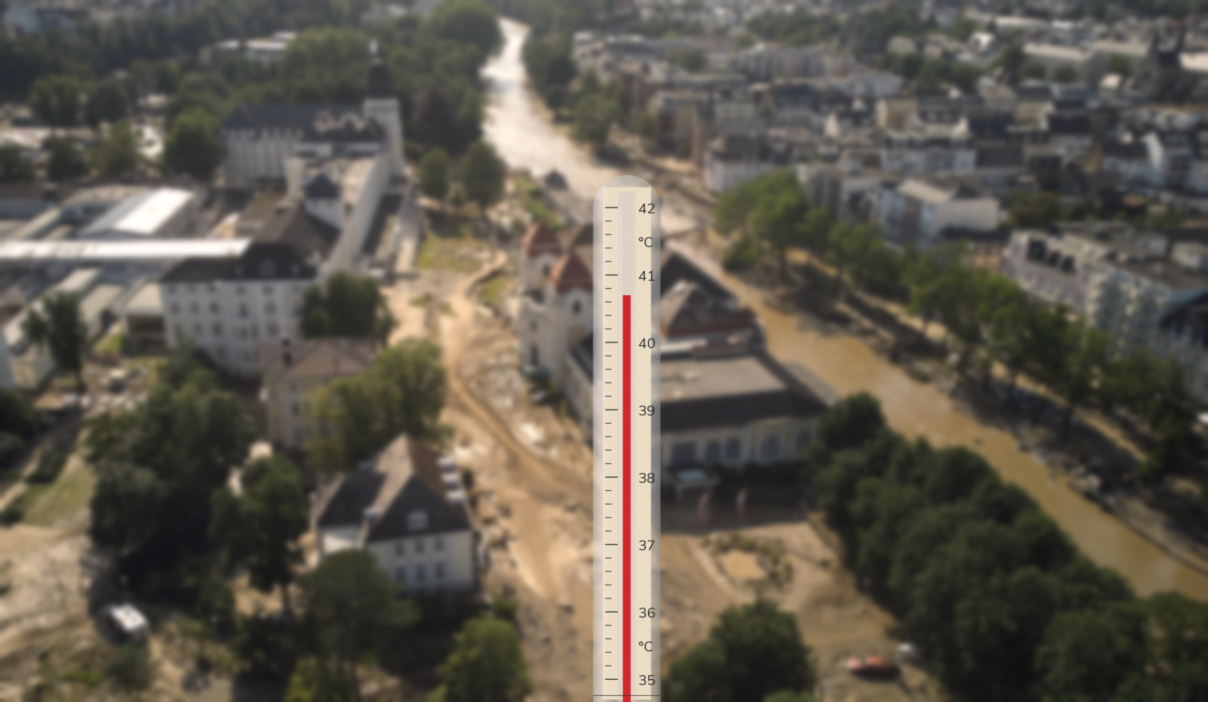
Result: 40.7 °C
